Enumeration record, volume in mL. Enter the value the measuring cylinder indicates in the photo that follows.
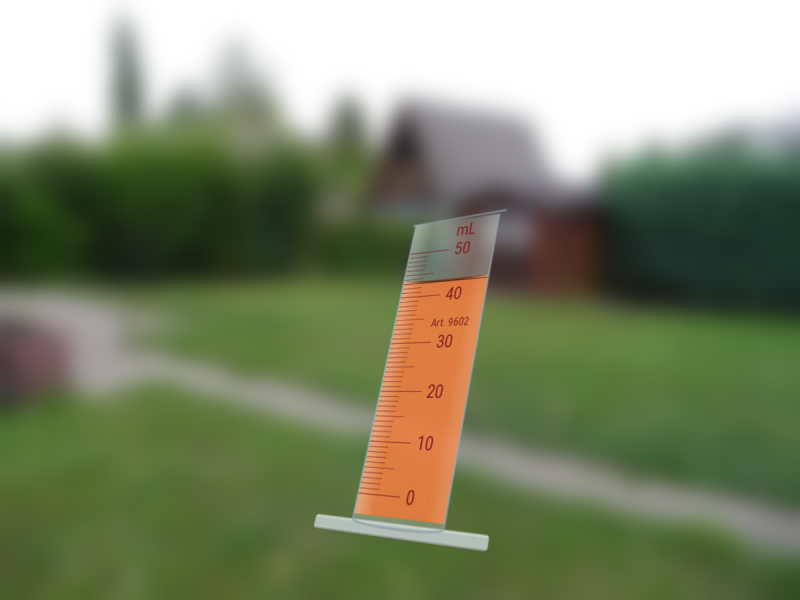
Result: 43 mL
